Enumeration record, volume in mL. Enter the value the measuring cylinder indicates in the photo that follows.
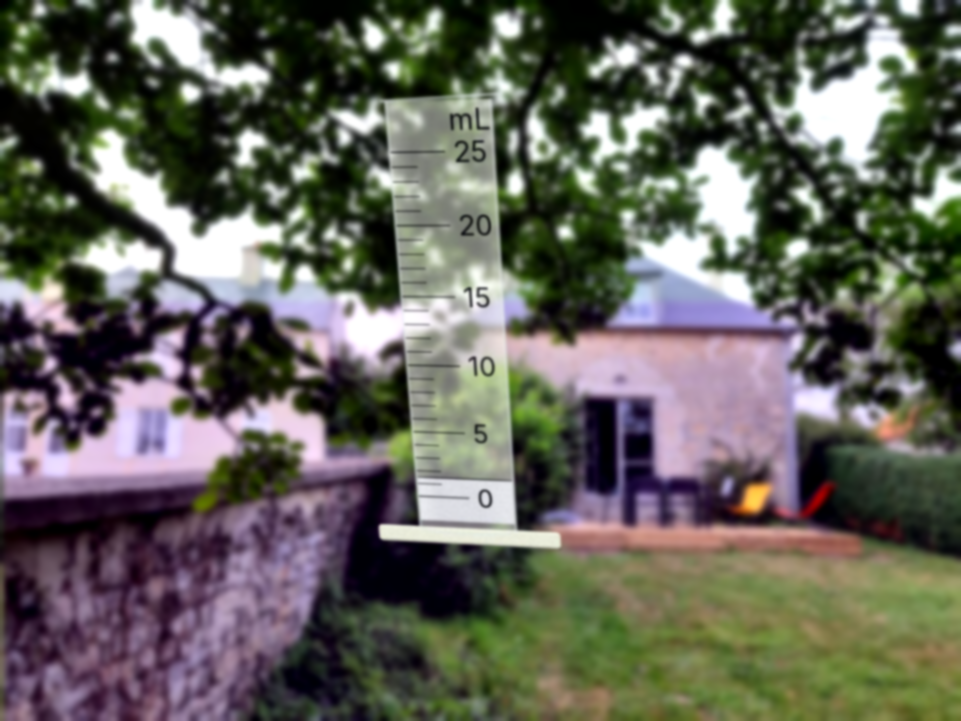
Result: 1.5 mL
